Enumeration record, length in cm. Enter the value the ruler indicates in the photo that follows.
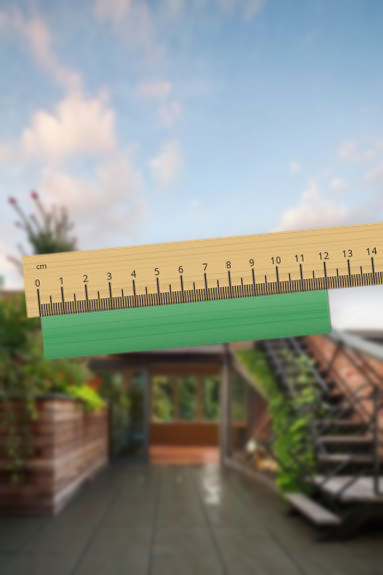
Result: 12 cm
